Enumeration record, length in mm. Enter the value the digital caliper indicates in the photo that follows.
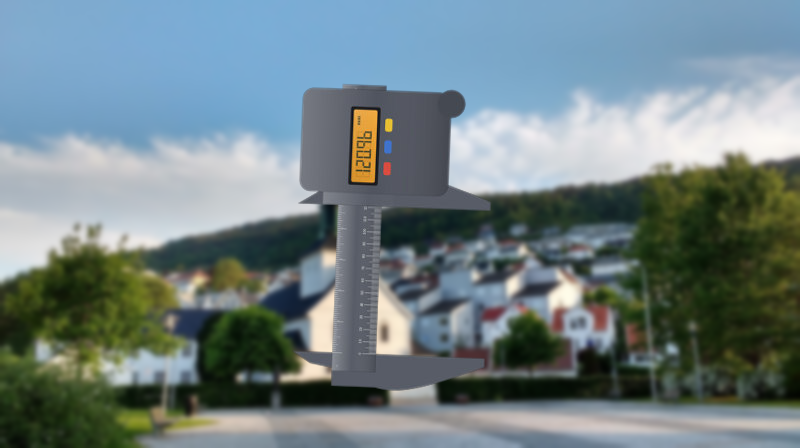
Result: 120.96 mm
